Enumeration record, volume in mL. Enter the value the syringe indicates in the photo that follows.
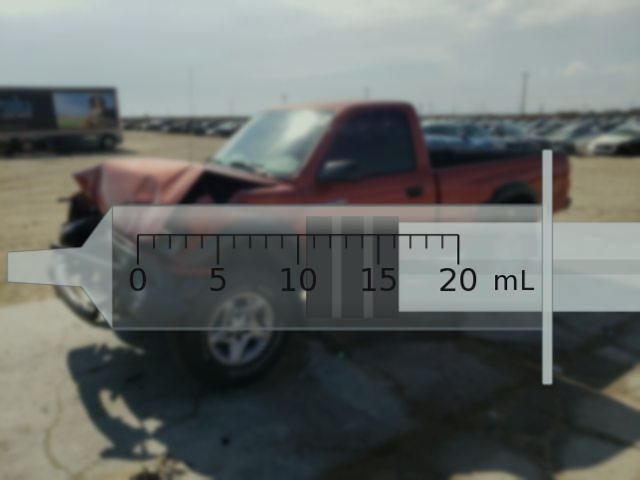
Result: 10.5 mL
